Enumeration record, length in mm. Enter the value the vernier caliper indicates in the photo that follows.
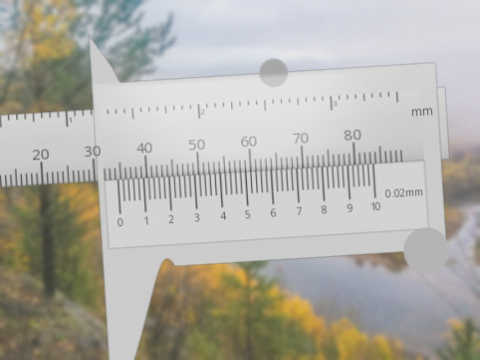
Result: 34.5 mm
